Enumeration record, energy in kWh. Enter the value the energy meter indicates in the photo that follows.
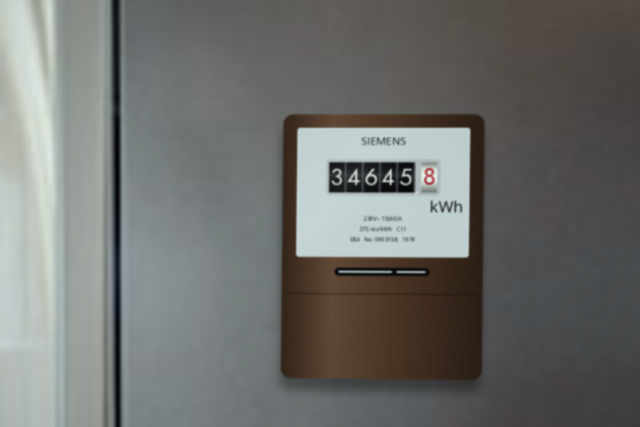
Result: 34645.8 kWh
